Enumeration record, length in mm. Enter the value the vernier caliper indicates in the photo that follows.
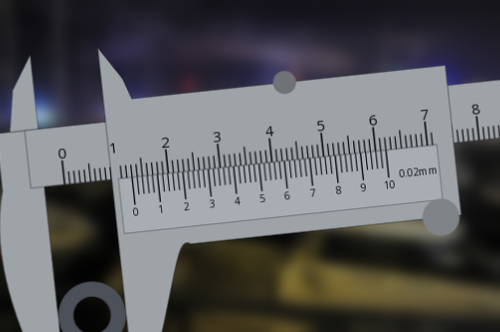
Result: 13.0 mm
